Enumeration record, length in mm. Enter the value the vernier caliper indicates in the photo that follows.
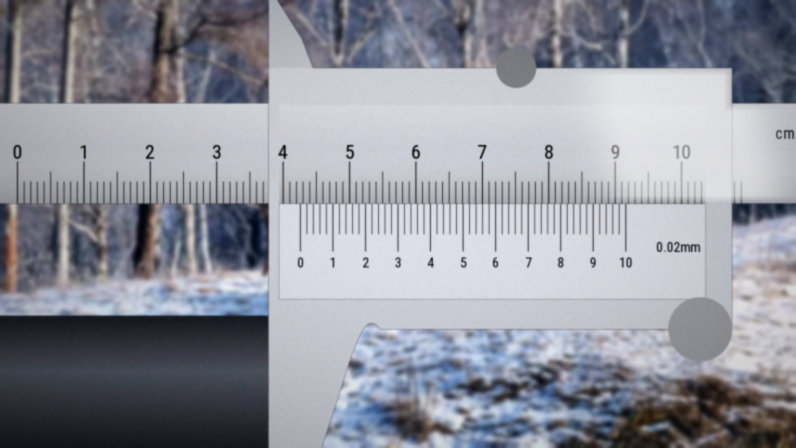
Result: 42.6 mm
